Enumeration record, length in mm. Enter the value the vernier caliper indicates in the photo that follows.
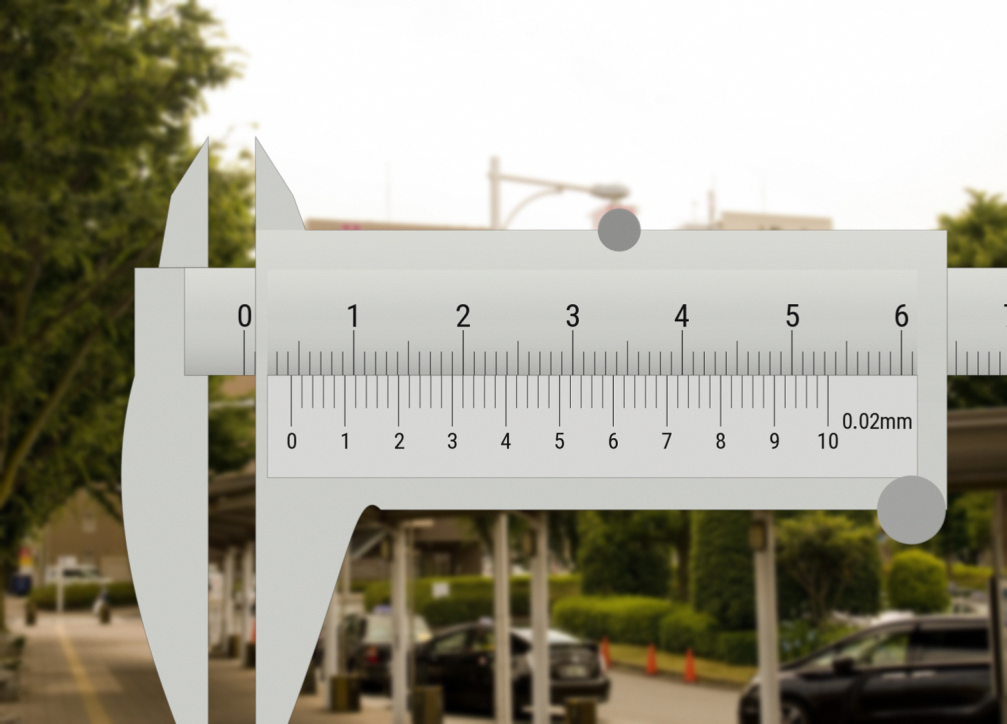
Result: 4.3 mm
